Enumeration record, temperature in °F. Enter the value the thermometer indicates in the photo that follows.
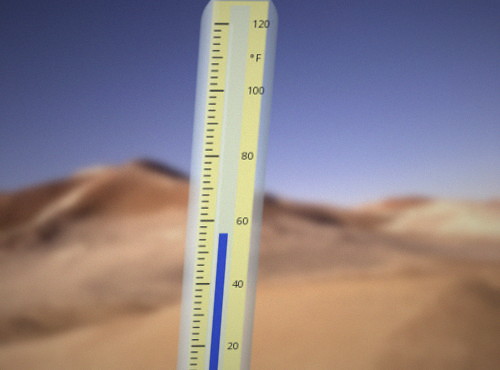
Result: 56 °F
